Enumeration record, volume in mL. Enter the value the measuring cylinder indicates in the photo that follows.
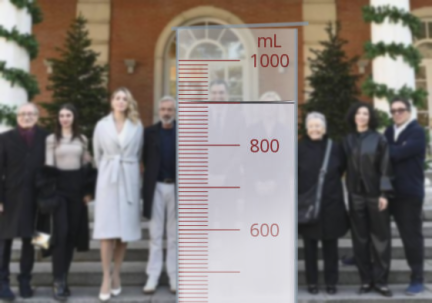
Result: 900 mL
